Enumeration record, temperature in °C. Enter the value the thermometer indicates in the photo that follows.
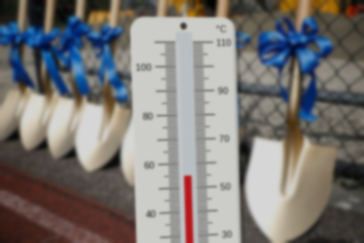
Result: 55 °C
